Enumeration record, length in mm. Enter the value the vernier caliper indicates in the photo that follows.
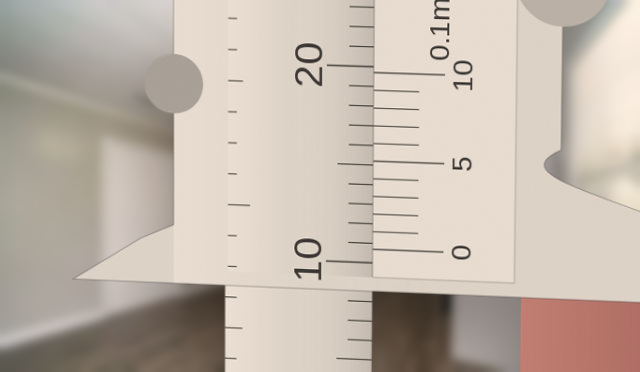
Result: 10.7 mm
